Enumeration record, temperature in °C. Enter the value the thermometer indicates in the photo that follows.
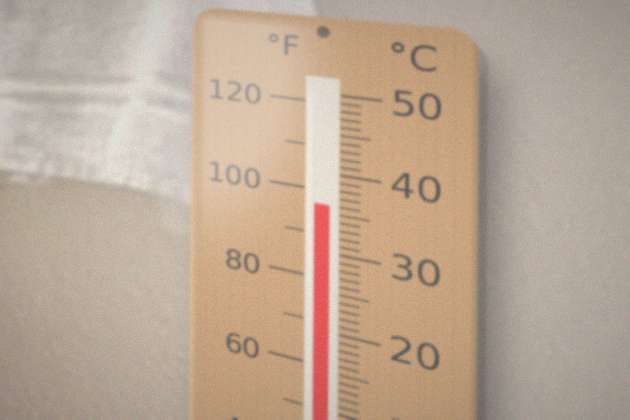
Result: 36 °C
